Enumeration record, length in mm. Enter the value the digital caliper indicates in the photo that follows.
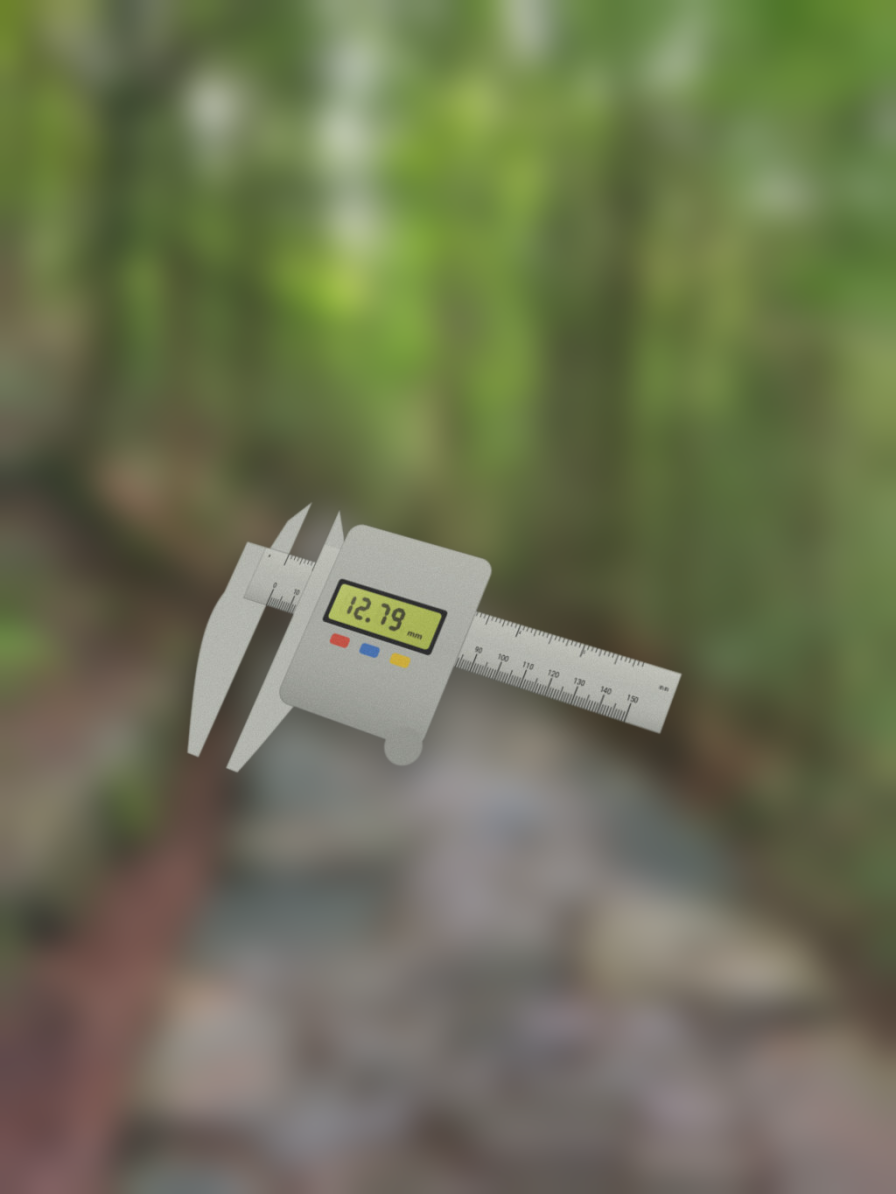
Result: 12.79 mm
